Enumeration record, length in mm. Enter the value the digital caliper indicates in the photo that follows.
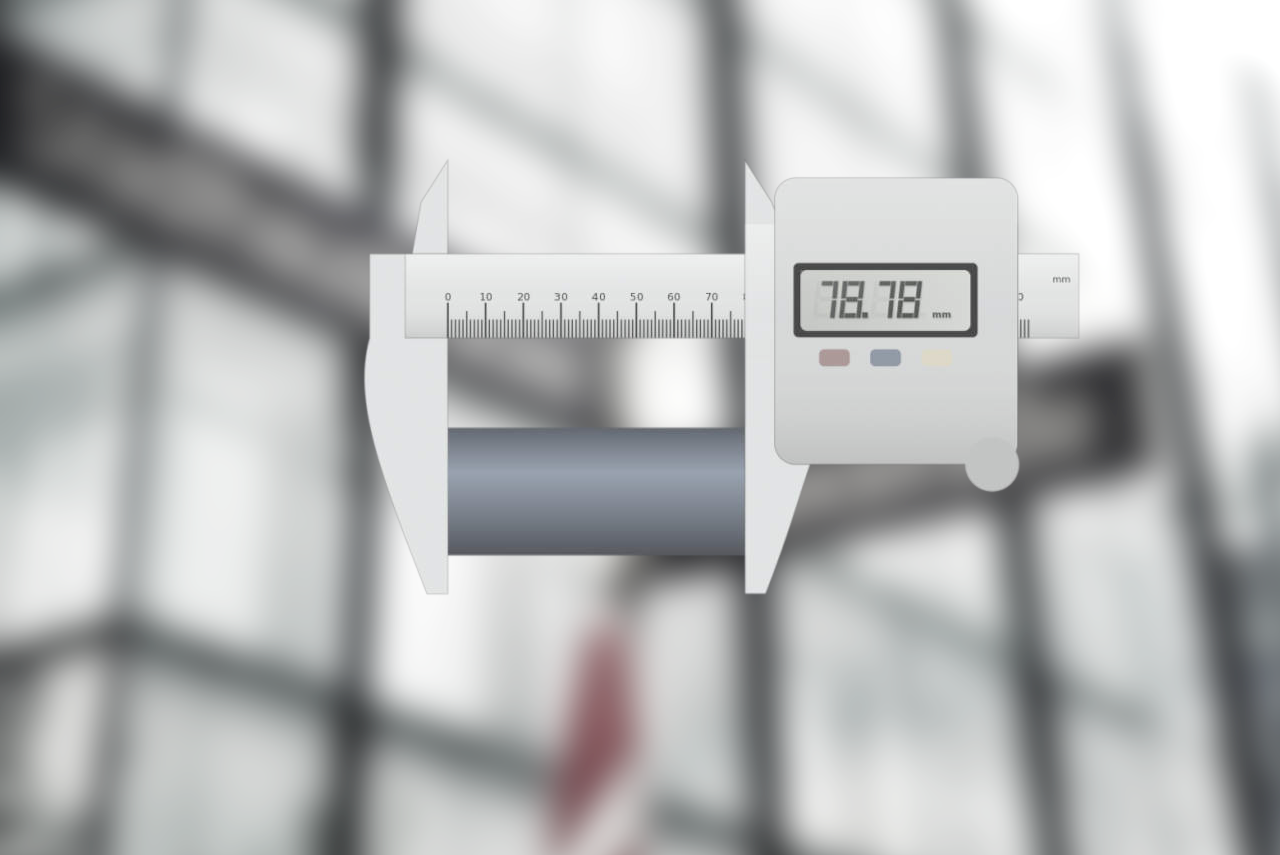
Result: 78.78 mm
